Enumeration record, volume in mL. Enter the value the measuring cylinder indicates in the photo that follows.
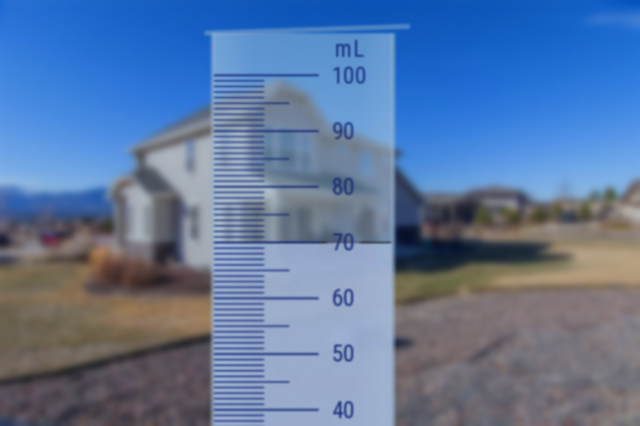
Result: 70 mL
